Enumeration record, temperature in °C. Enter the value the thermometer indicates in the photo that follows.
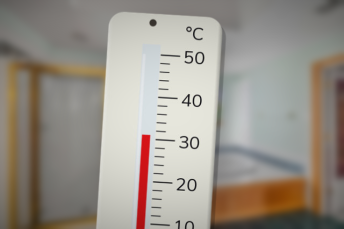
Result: 31 °C
